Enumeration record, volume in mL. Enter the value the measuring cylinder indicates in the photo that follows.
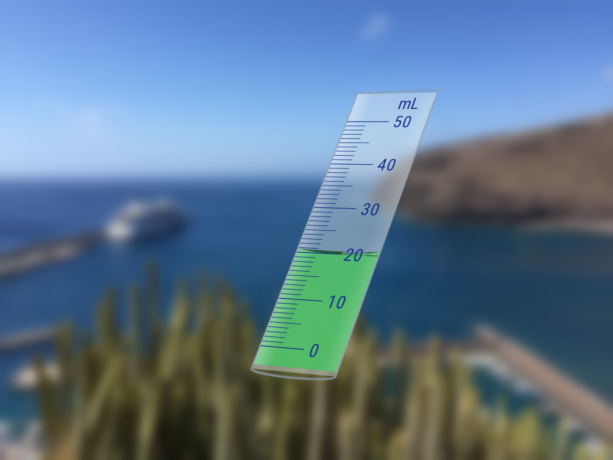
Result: 20 mL
